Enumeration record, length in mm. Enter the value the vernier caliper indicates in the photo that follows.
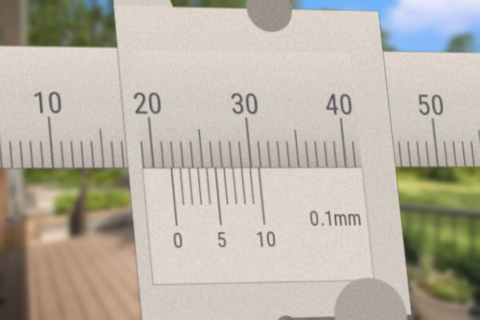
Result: 21.8 mm
